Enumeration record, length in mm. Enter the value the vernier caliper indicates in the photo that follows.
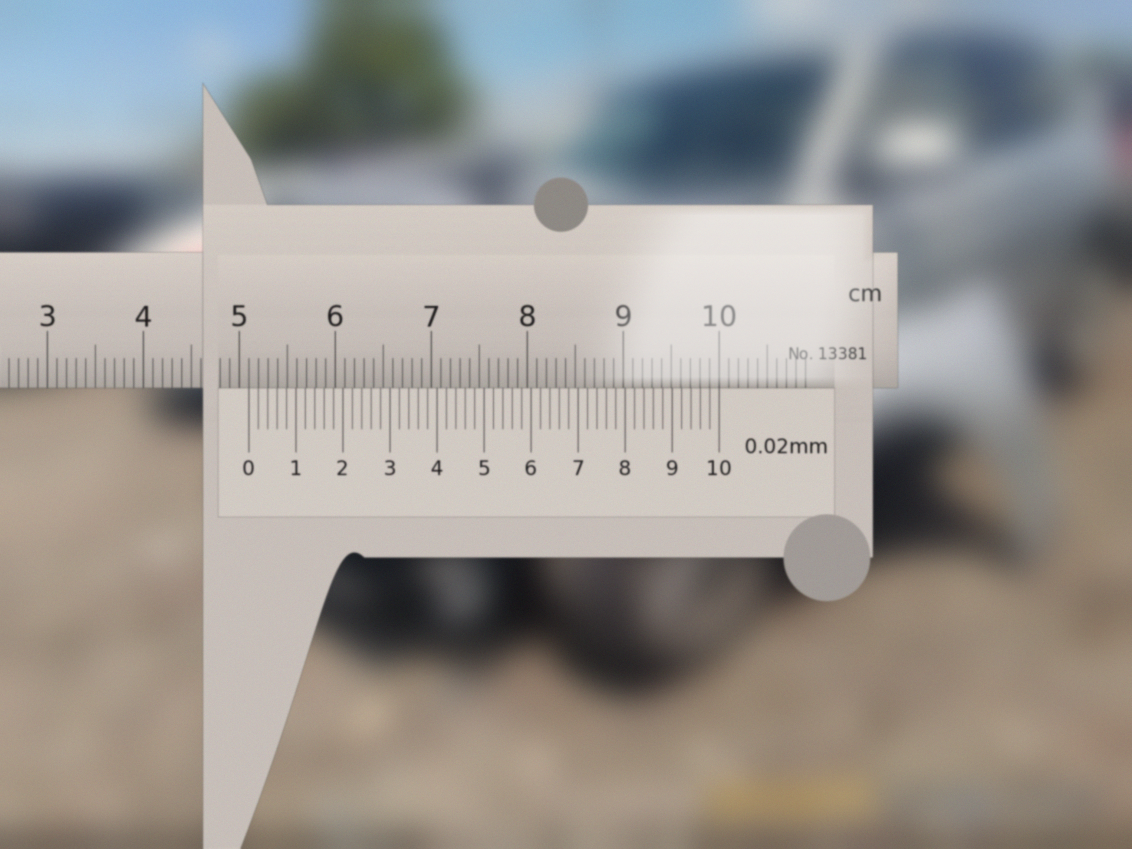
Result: 51.0 mm
